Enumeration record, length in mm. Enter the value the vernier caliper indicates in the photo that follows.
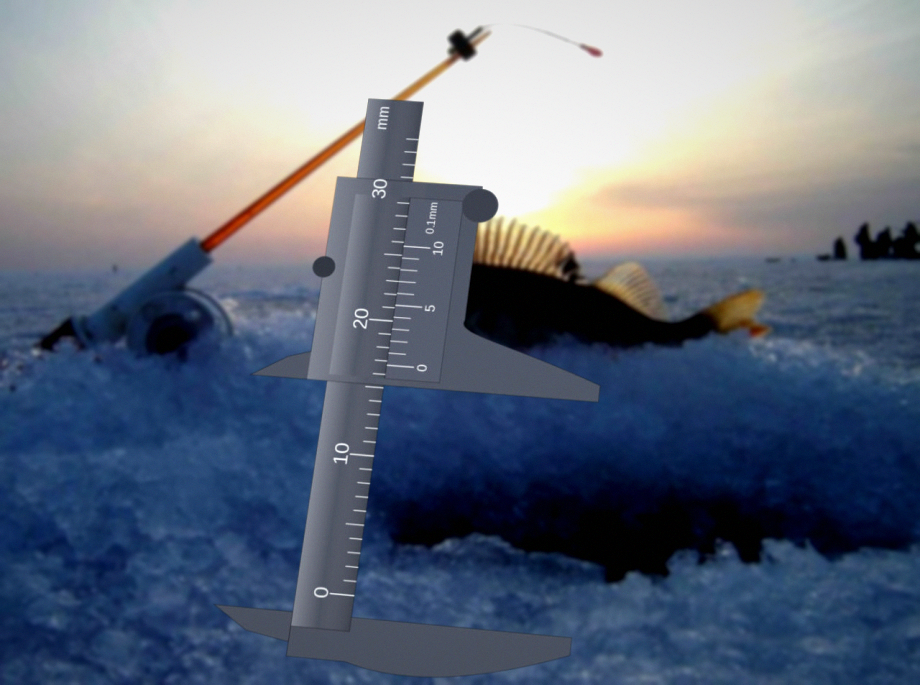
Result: 16.7 mm
